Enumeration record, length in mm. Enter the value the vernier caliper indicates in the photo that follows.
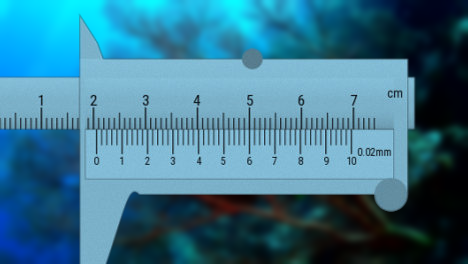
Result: 20.6 mm
